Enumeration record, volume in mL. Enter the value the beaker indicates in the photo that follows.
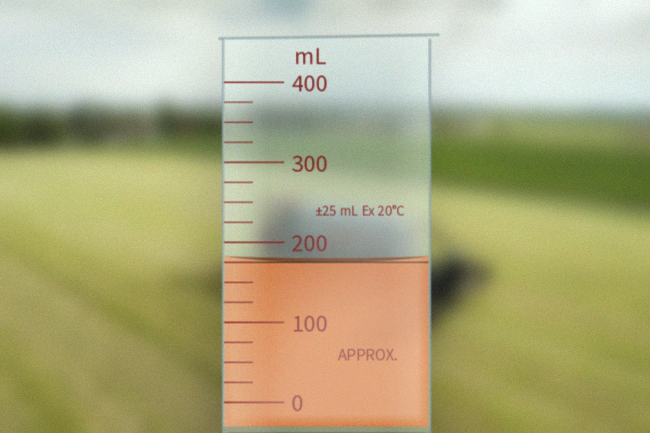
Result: 175 mL
